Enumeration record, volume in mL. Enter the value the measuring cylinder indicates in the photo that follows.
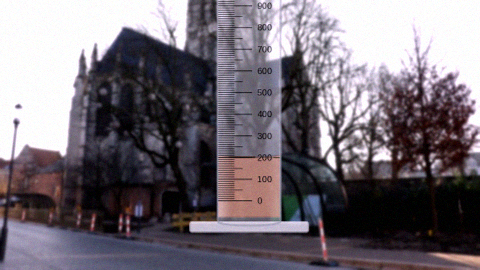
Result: 200 mL
